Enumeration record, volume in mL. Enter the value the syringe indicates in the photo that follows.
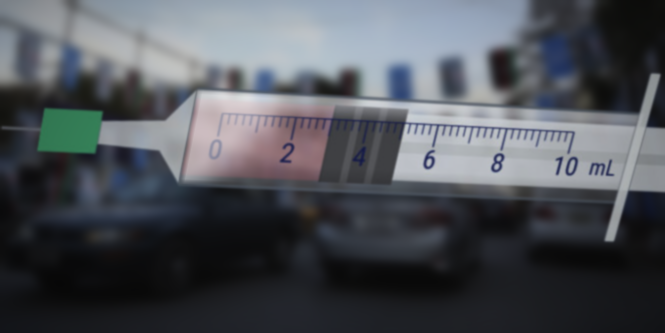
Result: 3 mL
